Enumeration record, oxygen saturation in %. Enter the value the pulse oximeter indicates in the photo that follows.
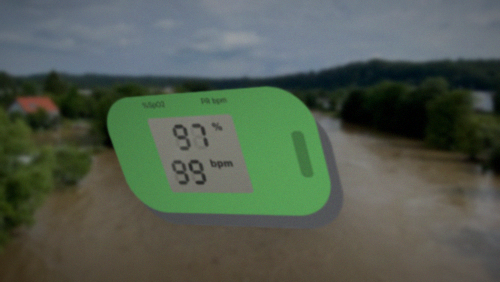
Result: 97 %
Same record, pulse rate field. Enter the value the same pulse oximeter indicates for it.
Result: 99 bpm
